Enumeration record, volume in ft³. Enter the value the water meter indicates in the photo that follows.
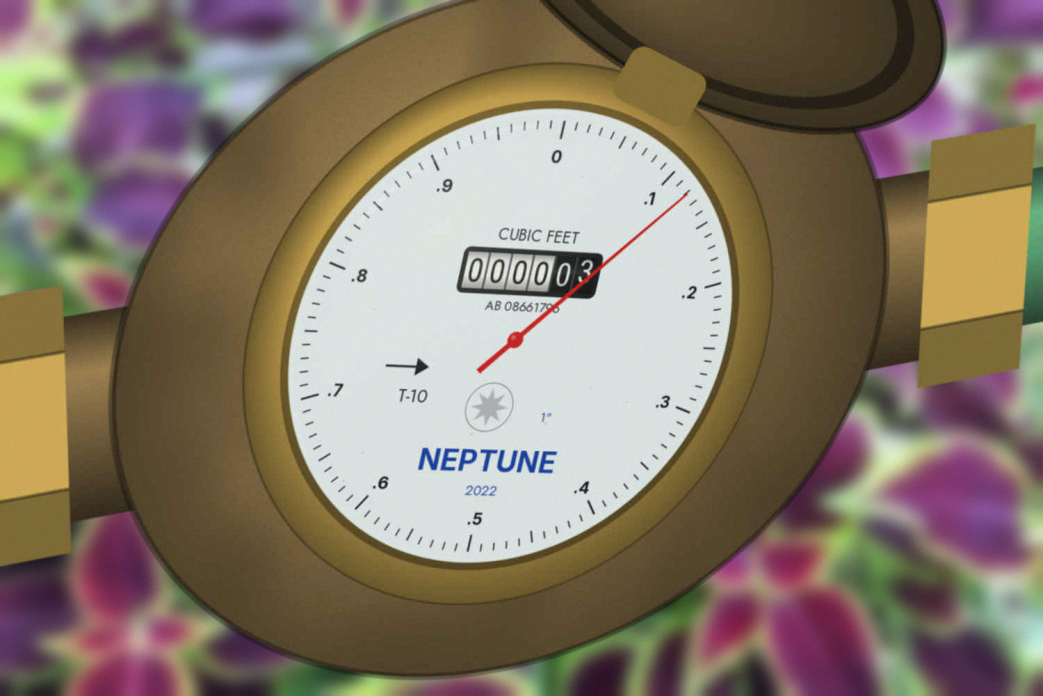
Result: 3.12 ft³
